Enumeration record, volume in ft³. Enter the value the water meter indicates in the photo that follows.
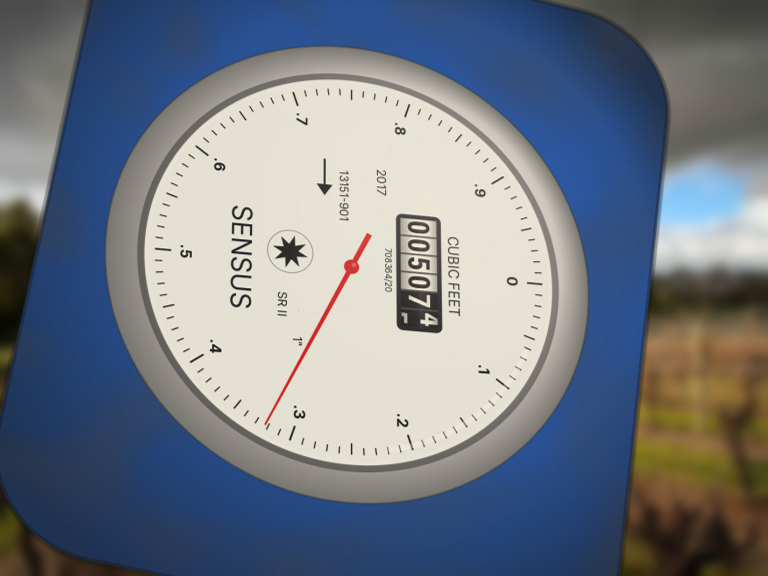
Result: 5074.32 ft³
